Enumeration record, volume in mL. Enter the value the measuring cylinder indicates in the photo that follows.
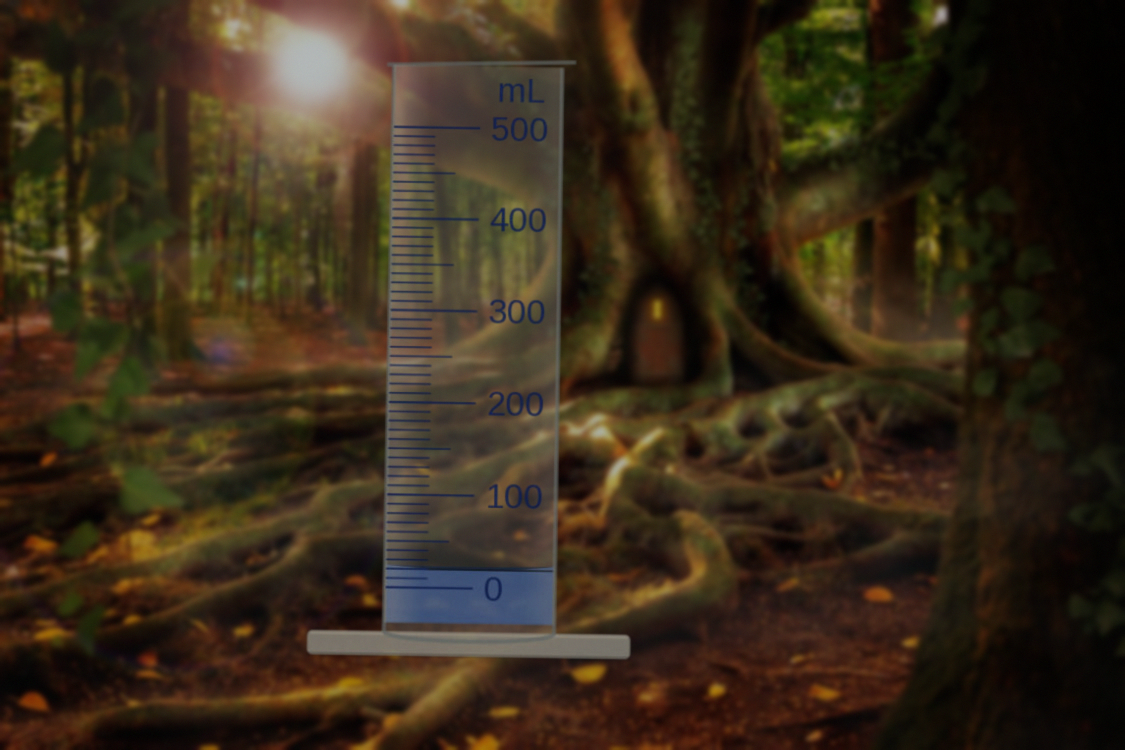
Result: 20 mL
